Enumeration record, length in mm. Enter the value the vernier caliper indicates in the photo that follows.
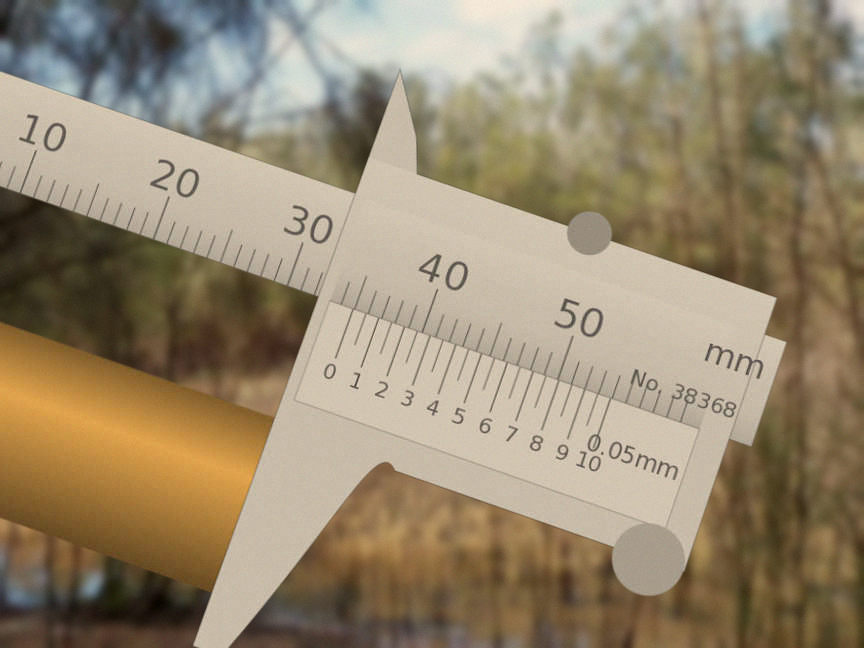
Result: 34.9 mm
